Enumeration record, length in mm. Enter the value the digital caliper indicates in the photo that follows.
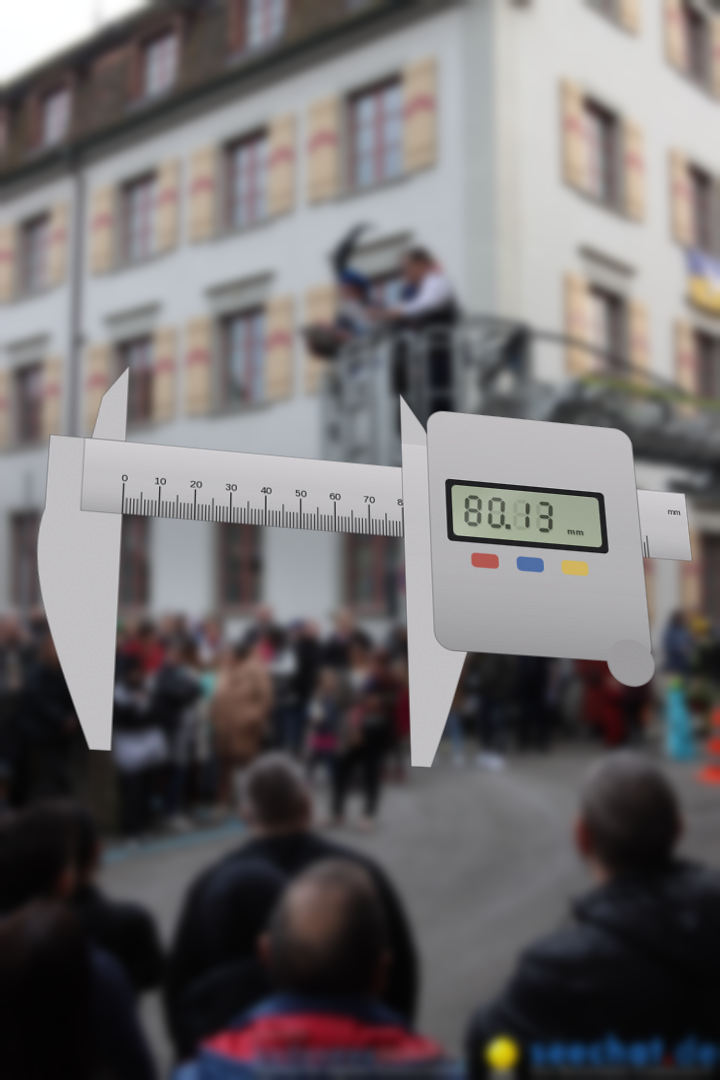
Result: 80.13 mm
